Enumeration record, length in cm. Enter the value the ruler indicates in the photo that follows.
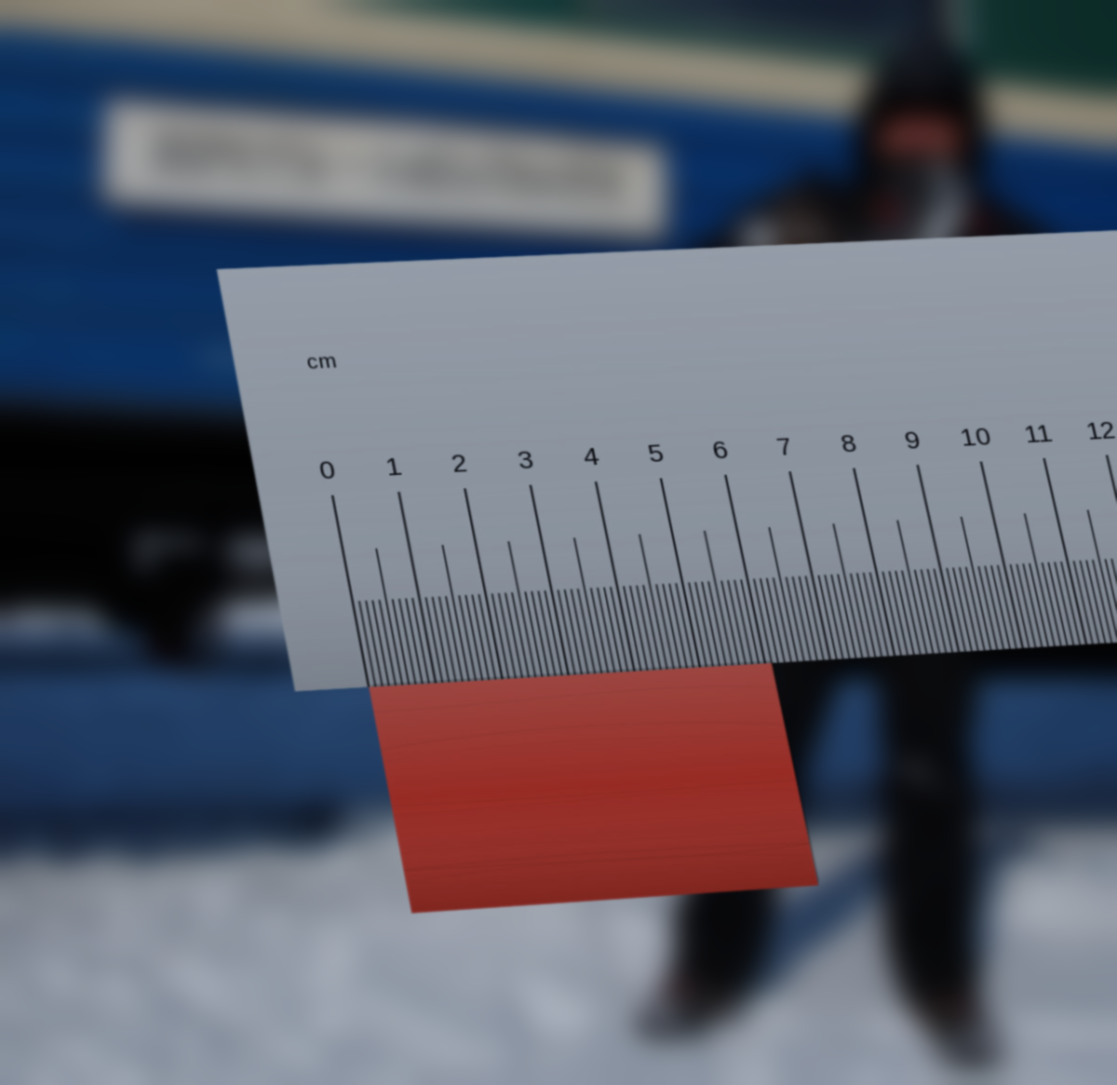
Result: 6.1 cm
